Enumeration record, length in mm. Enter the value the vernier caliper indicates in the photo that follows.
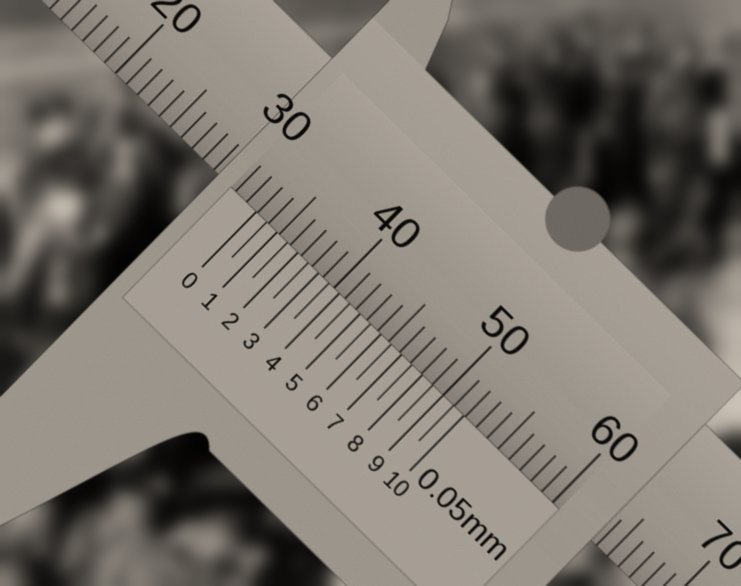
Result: 32.9 mm
